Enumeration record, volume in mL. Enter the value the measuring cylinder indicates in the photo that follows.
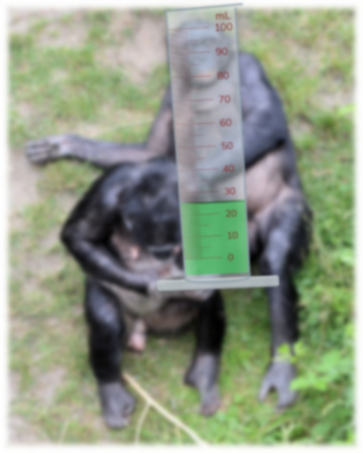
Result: 25 mL
